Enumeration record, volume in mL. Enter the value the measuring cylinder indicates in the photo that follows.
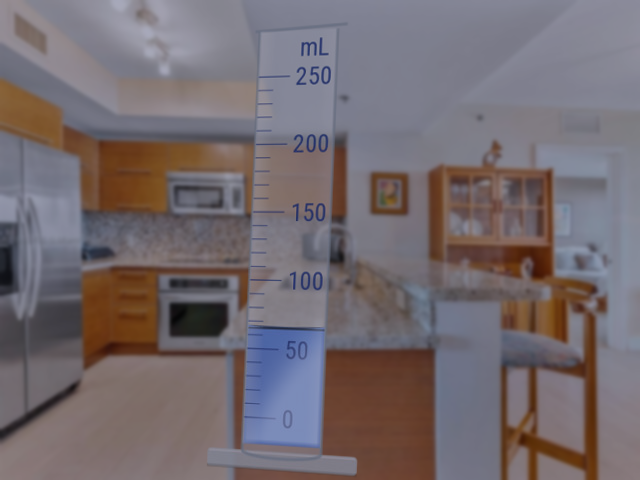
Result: 65 mL
